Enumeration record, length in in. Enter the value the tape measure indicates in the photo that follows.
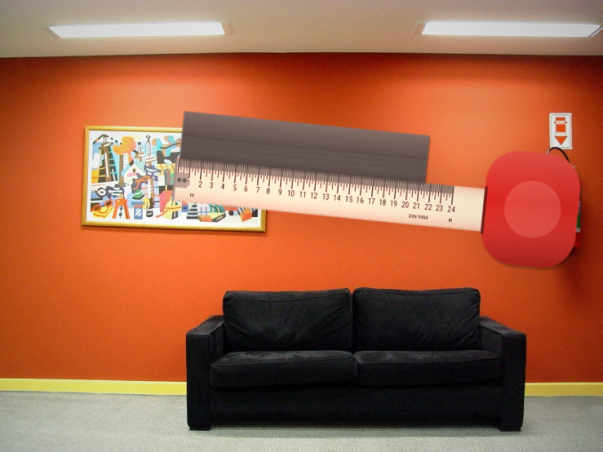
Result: 21.5 in
